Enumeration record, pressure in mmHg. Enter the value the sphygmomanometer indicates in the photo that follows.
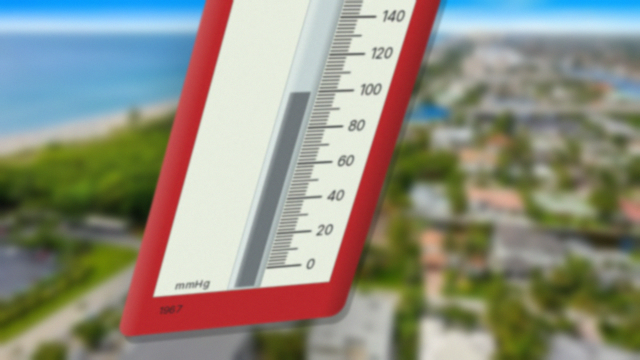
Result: 100 mmHg
